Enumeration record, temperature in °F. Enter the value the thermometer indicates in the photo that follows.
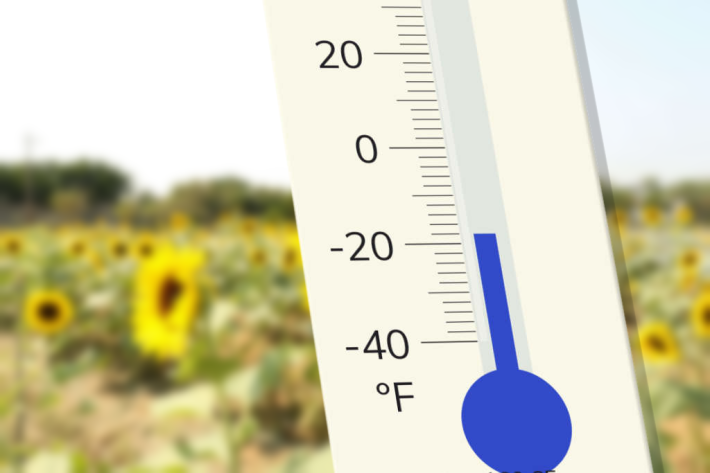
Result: -18 °F
